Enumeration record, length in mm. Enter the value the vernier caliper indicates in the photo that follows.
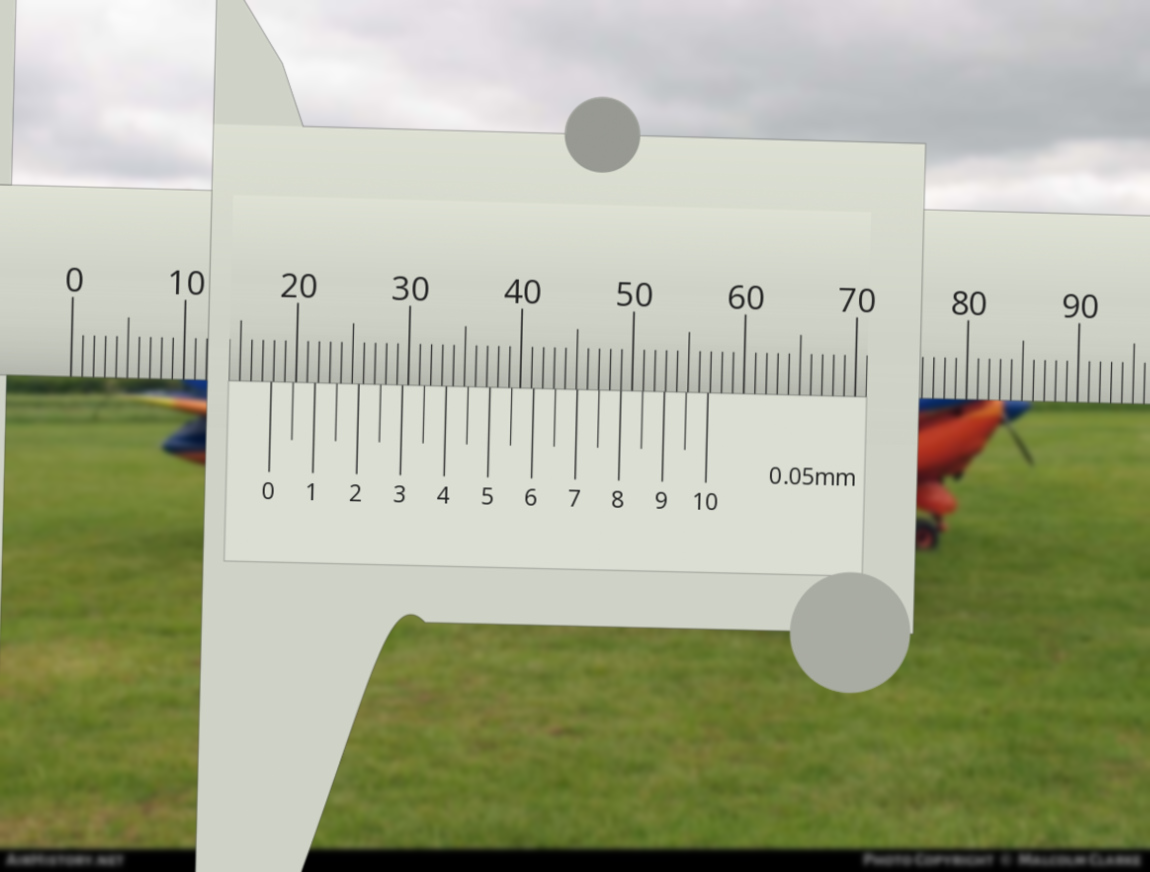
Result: 17.8 mm
